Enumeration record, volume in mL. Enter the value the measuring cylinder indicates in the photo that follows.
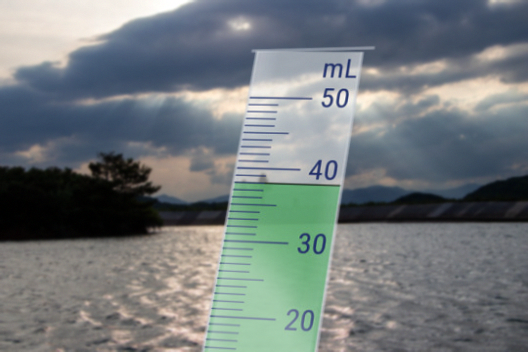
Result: 38 mL
